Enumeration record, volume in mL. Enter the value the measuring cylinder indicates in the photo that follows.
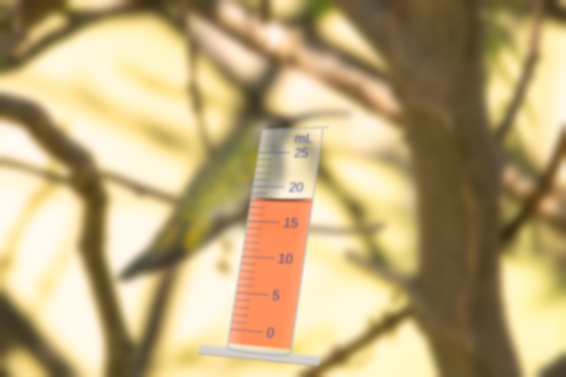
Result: 18 mL
